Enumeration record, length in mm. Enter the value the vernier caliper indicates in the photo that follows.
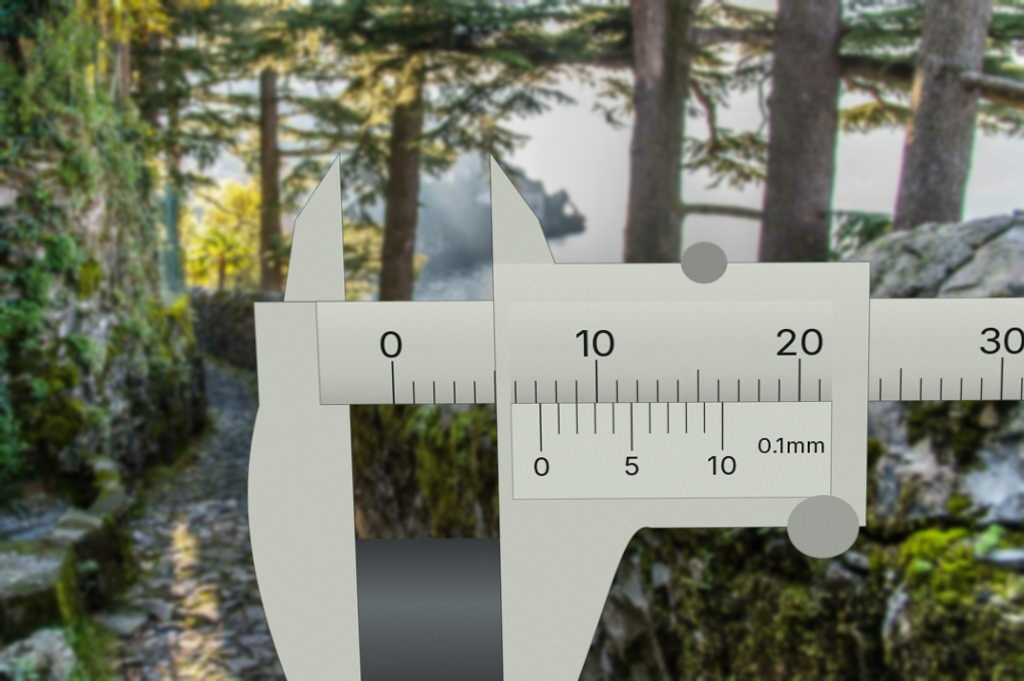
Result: 7.2 mm
